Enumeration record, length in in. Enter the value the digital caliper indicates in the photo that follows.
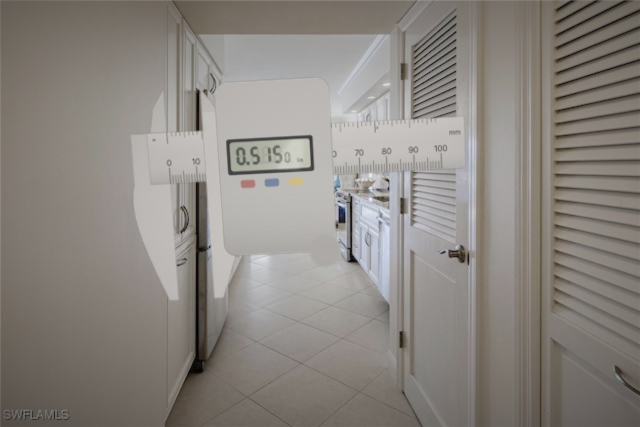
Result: 0.5150 in
